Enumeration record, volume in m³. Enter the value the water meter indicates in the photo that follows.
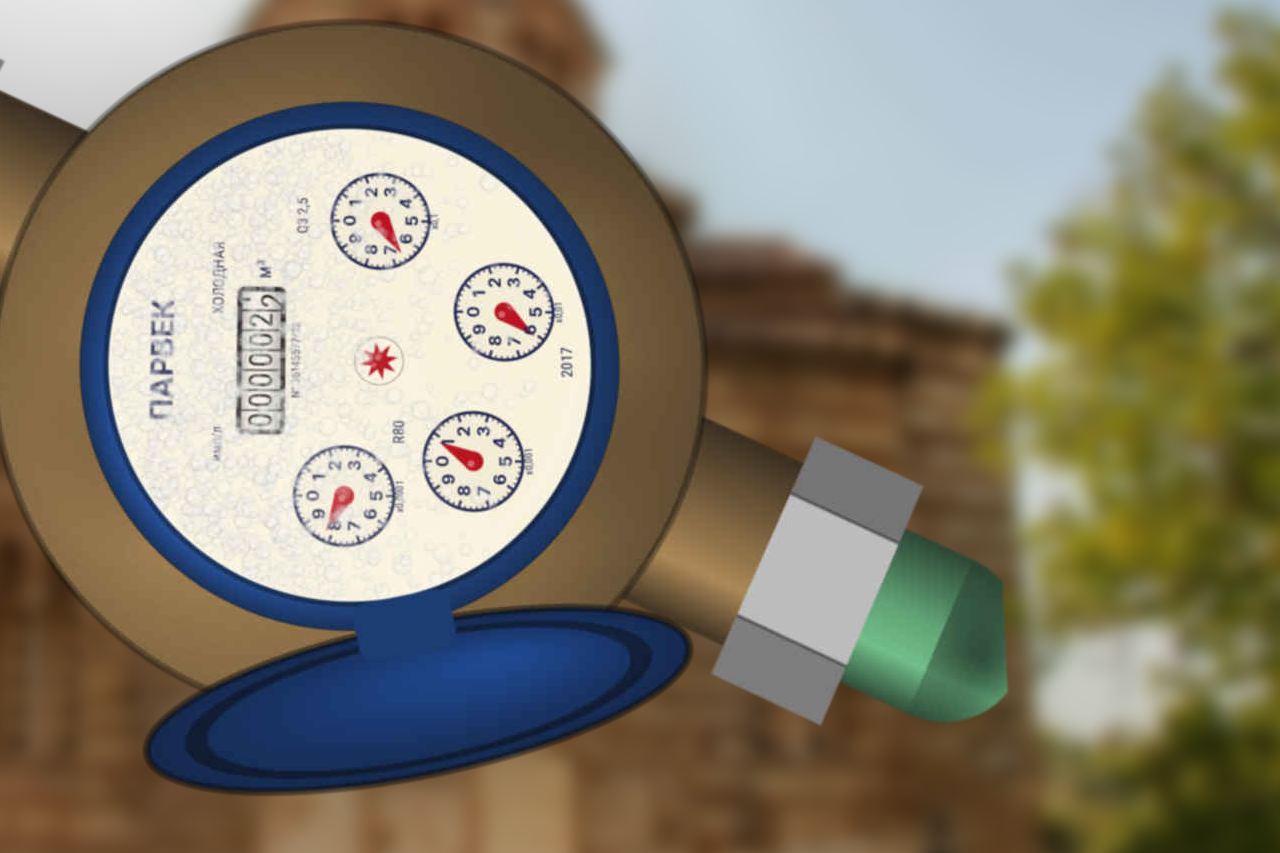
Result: 21.6608 m³
